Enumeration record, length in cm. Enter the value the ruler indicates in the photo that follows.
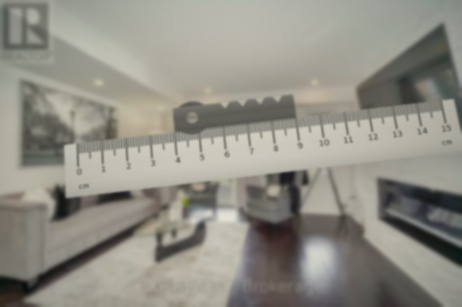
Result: 5 cm
